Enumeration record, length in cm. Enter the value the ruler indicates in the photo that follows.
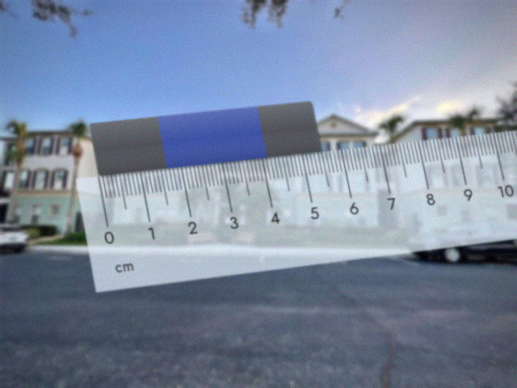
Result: 5.5 cm
